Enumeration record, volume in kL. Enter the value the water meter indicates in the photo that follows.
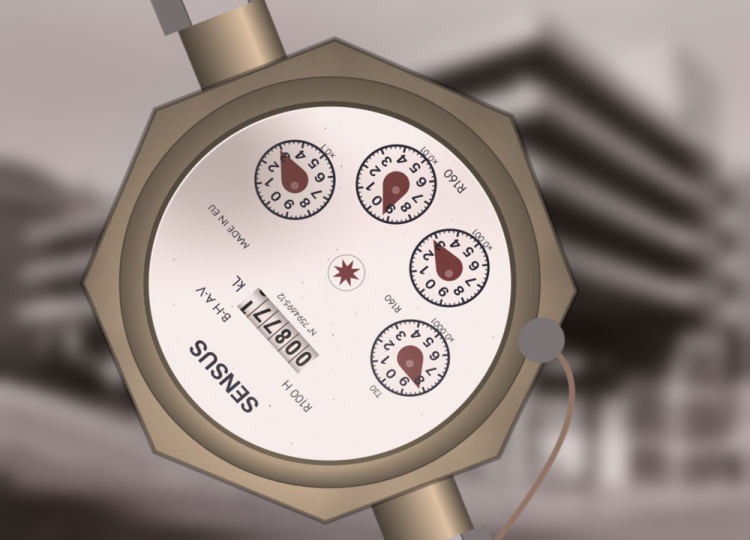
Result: 8771.2928 kL
